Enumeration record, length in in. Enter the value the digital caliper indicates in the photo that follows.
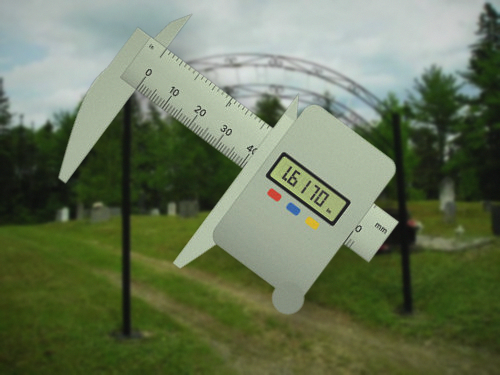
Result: 1.6170 in
